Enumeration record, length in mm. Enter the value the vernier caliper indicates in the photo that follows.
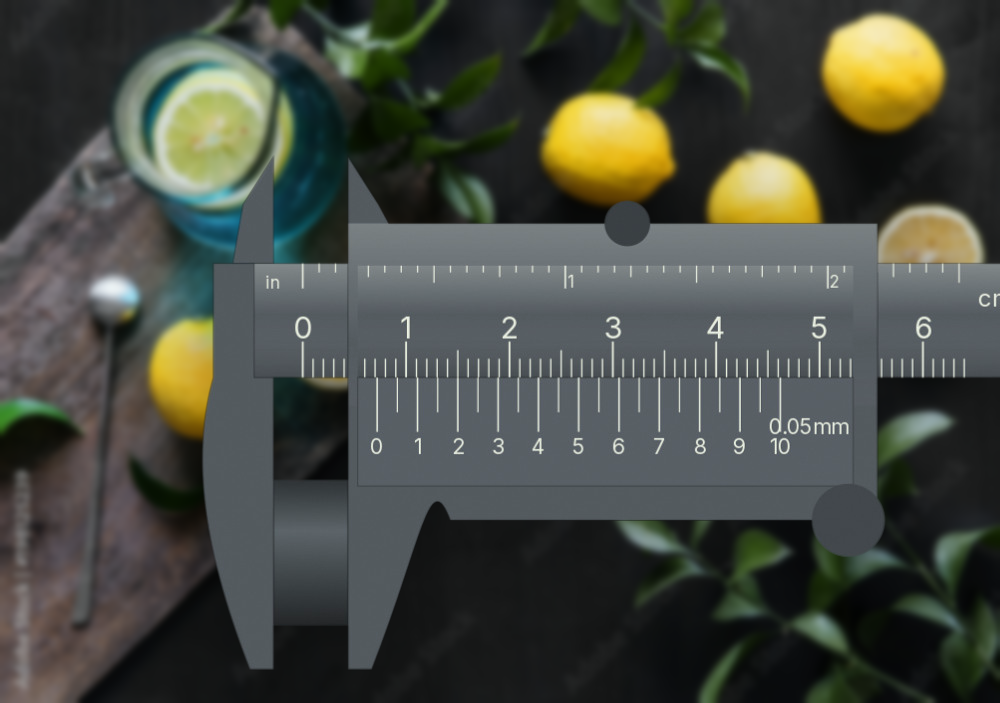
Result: 7.2 mm
